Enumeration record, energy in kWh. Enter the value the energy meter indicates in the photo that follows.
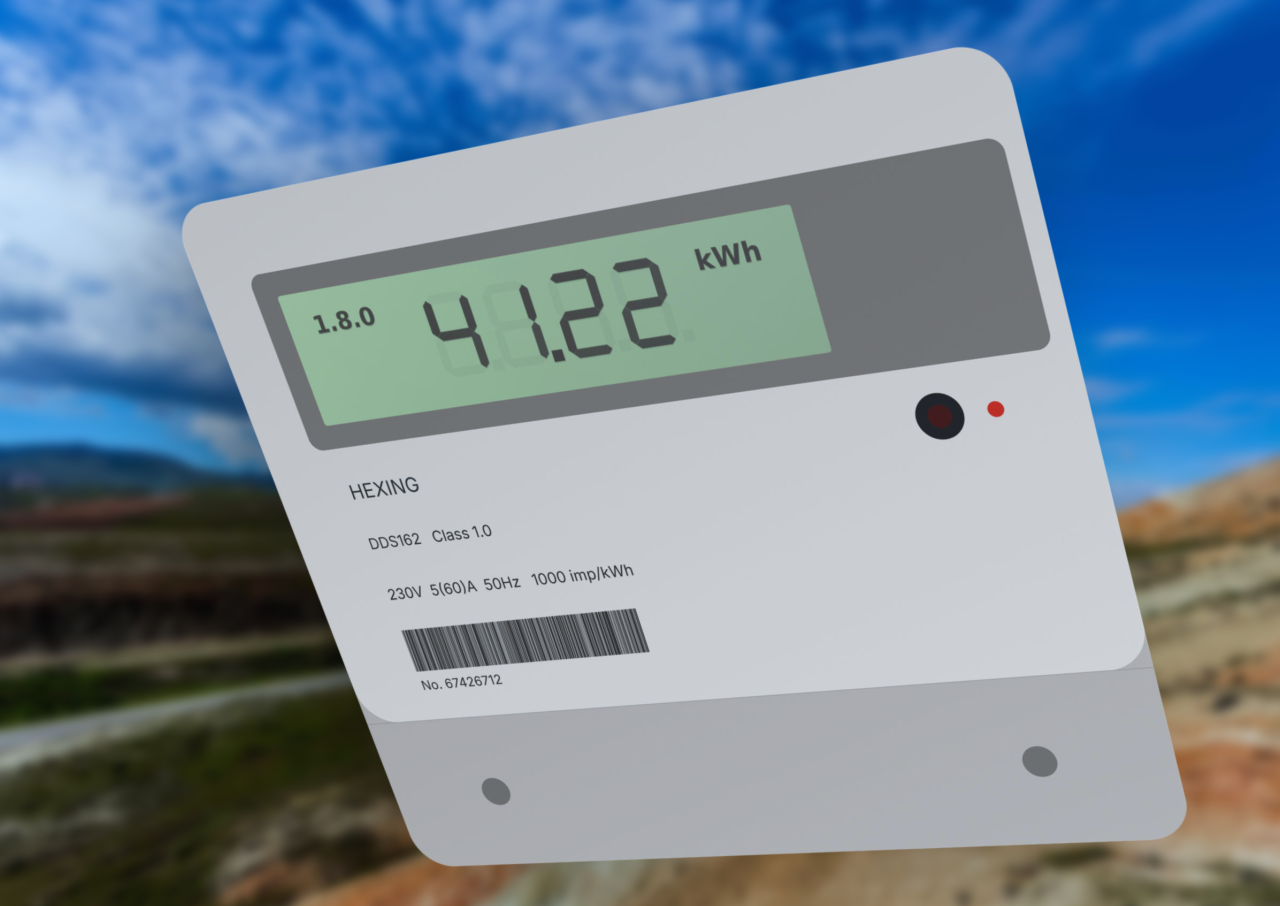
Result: 41.22 kWh
